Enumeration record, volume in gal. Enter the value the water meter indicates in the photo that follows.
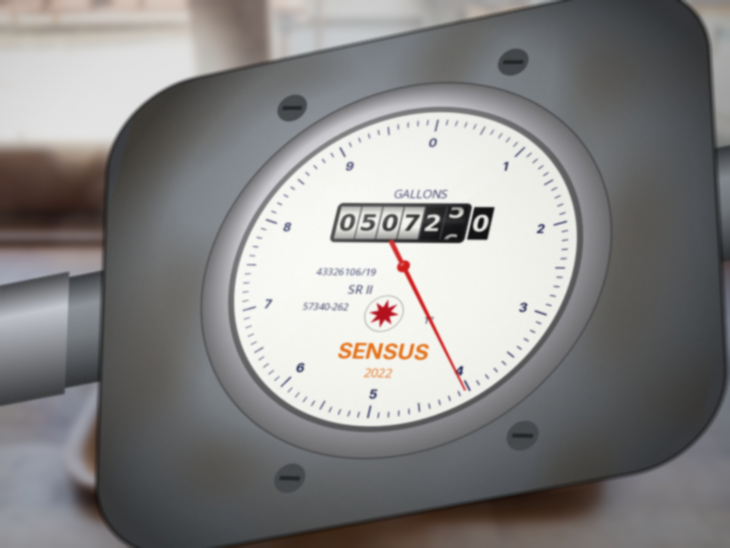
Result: 507254.0 gal
